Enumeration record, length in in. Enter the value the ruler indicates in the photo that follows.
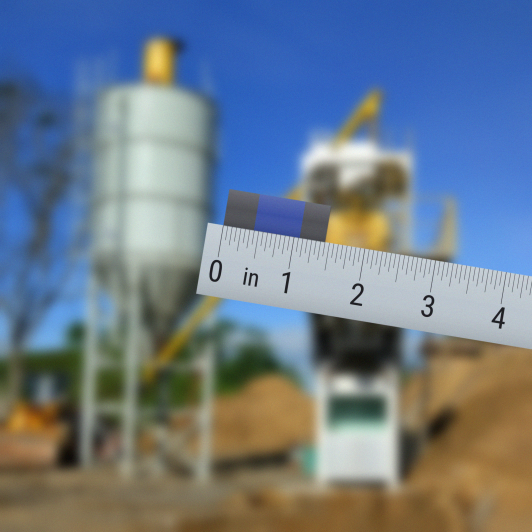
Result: 1.4375 in
